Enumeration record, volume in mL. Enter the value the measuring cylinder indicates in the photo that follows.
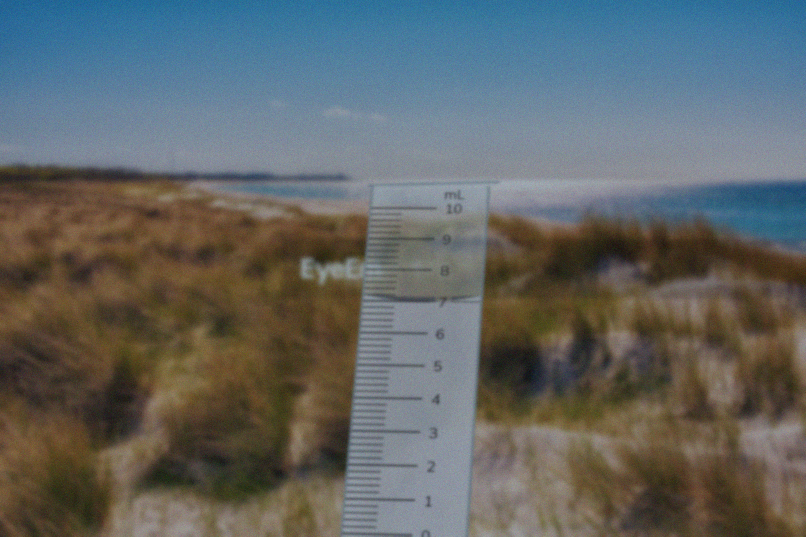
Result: 7 mL
